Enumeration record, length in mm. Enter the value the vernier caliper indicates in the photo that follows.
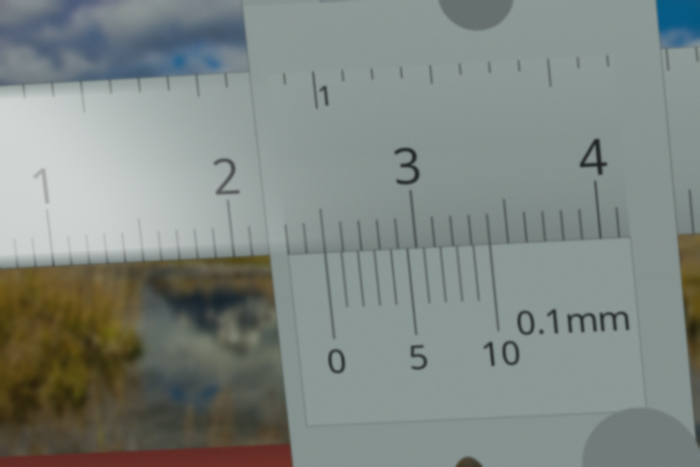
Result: 25.0 mm
